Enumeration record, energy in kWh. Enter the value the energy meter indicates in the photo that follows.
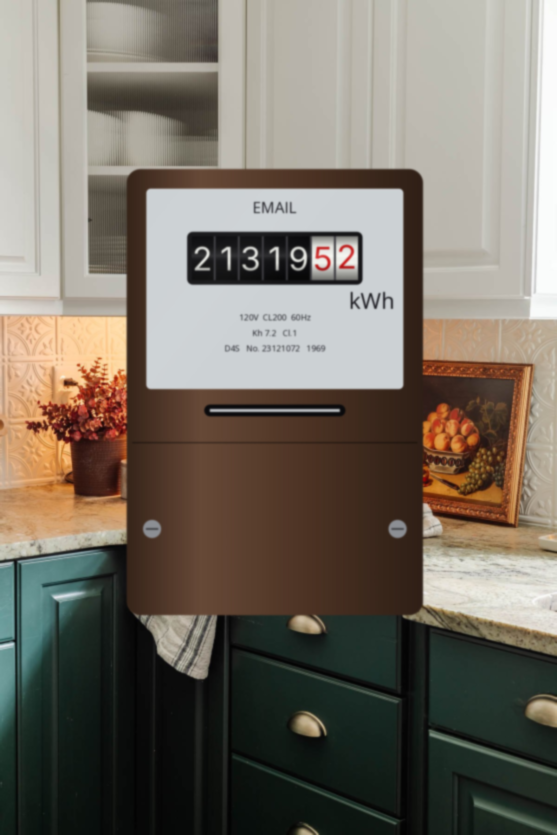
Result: 21319.52 kWh
